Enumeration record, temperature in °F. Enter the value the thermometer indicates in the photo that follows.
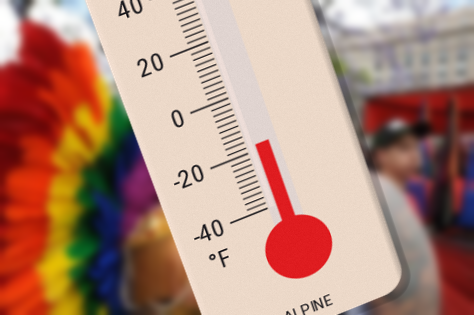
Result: -18 °F
